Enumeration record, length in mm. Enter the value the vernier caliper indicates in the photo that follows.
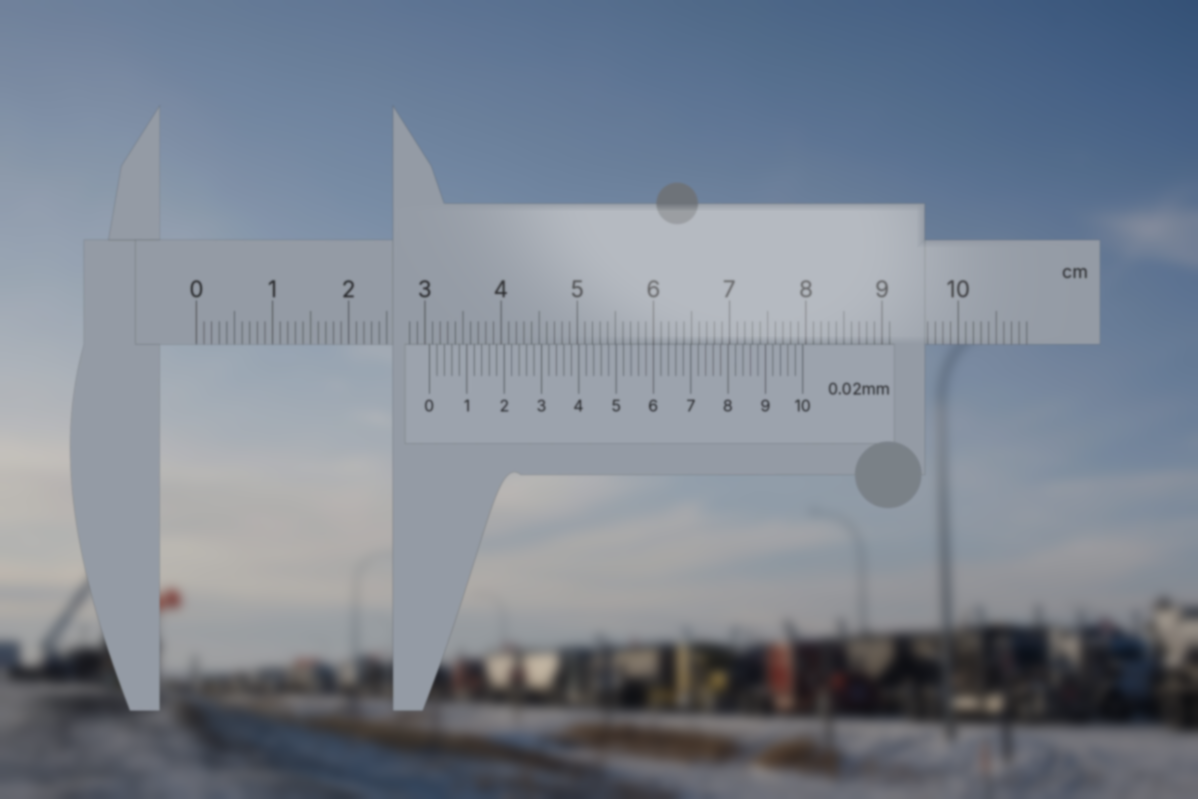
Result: 30.6 mm
